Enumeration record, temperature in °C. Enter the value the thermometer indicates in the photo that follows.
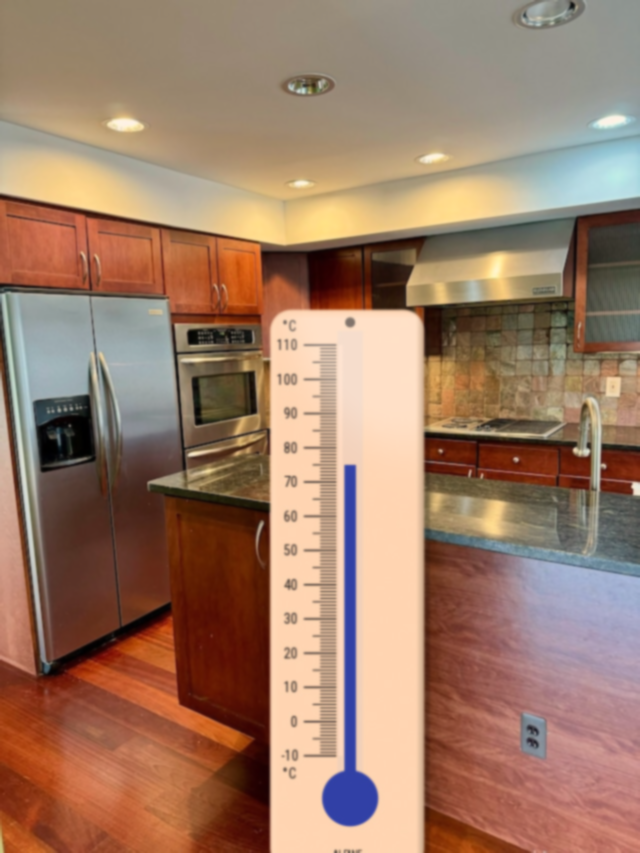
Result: 75 °C
